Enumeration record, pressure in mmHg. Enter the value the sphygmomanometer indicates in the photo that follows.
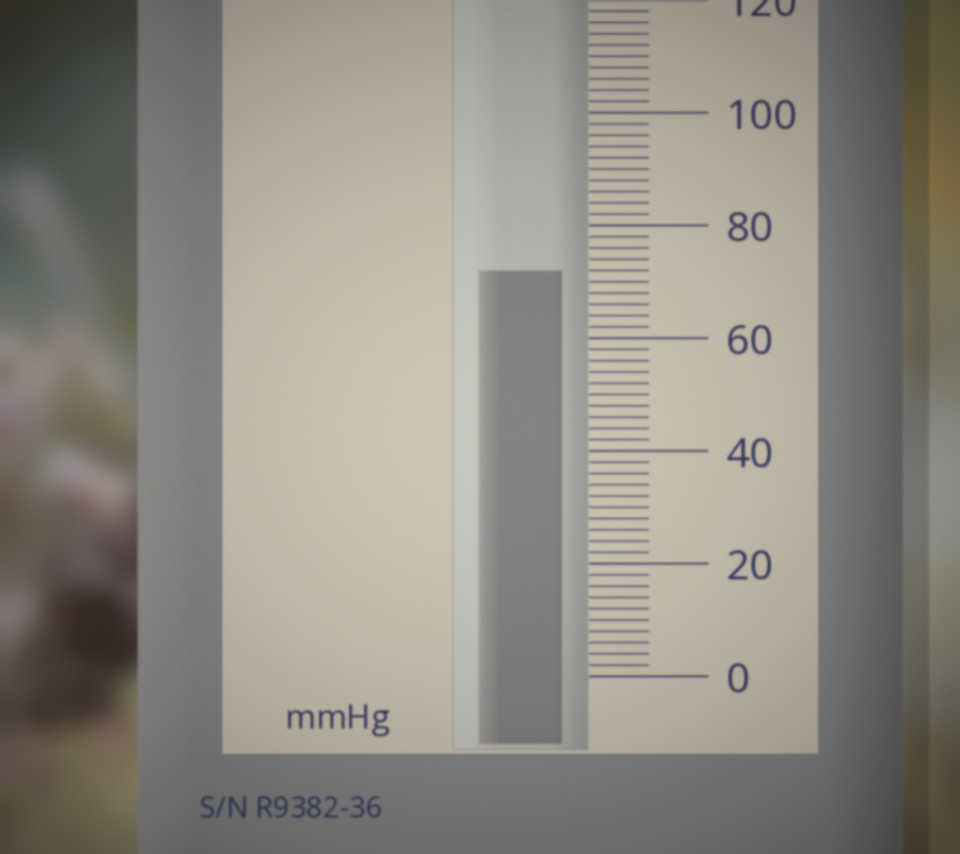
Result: 72 mmHg
